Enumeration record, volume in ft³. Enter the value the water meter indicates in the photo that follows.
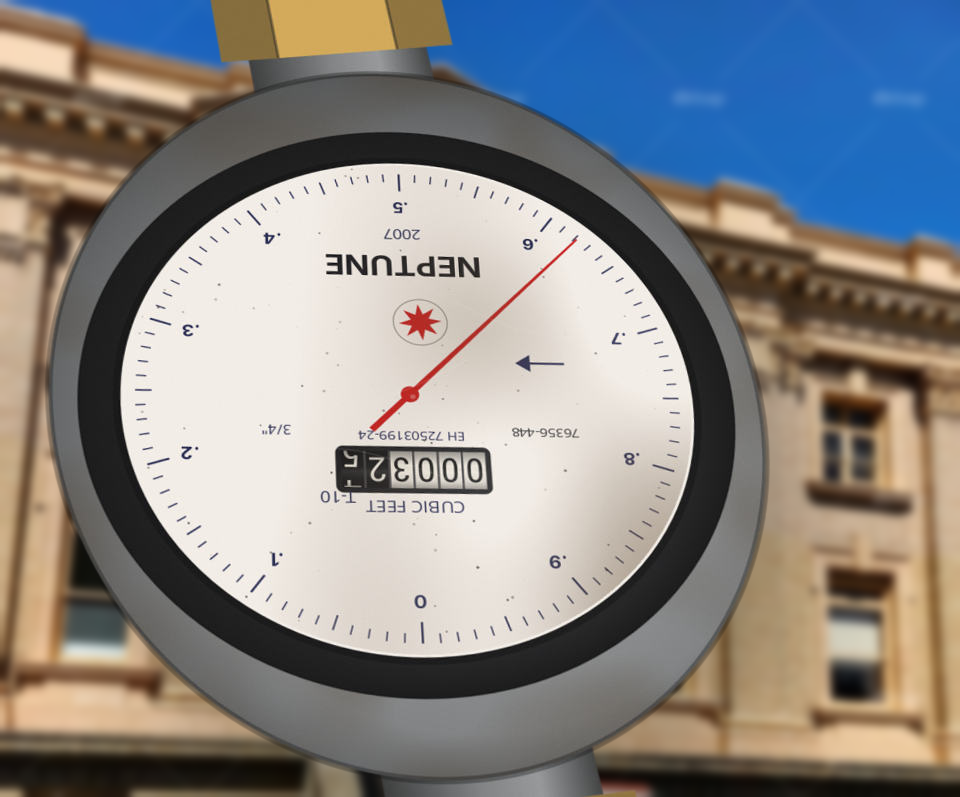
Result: 324.62 ft³
